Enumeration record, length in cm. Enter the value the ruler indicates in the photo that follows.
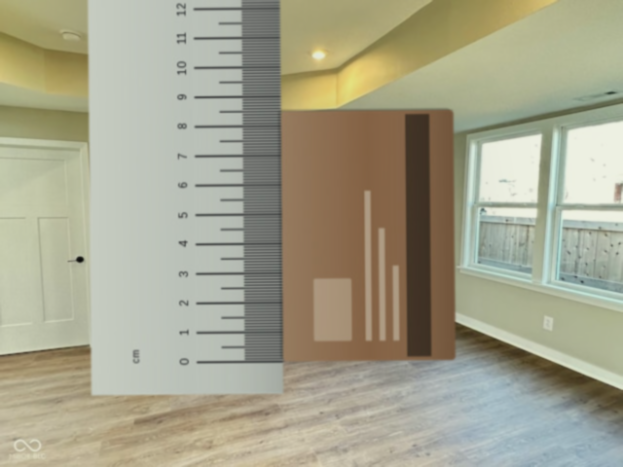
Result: 8.5 cm
